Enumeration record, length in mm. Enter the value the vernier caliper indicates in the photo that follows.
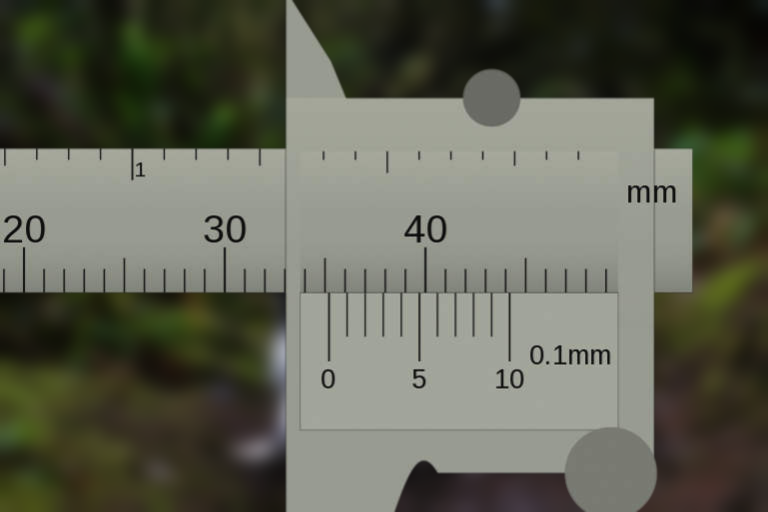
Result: 35.2 mm
